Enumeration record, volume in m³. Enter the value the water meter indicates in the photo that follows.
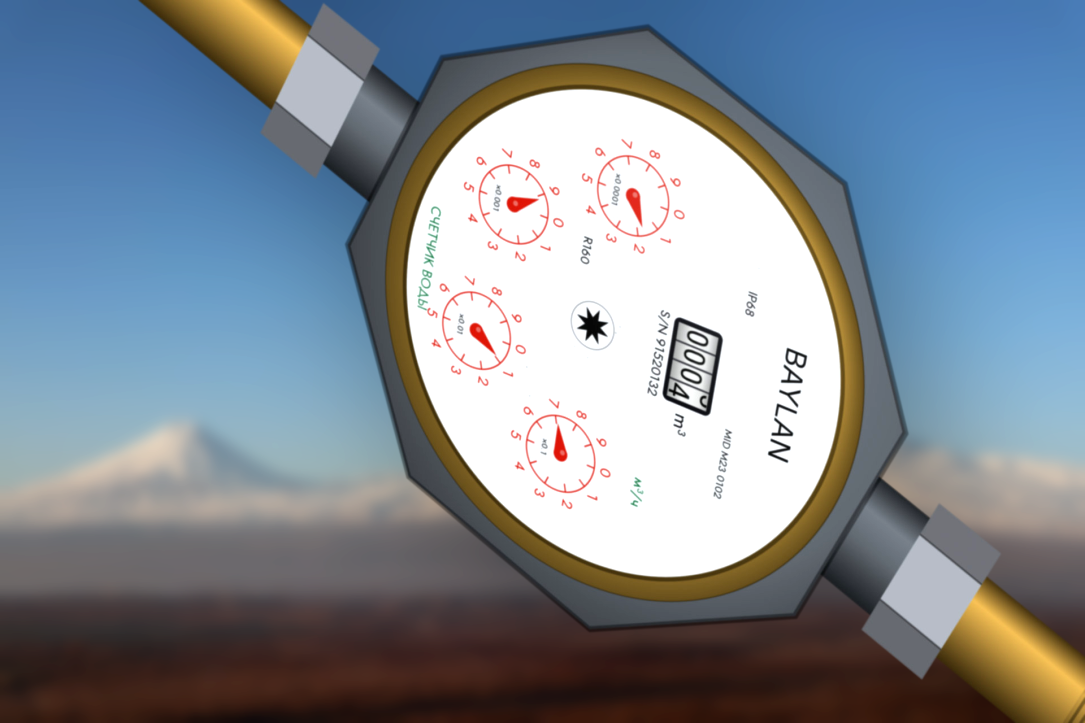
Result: 3.7091 m³
